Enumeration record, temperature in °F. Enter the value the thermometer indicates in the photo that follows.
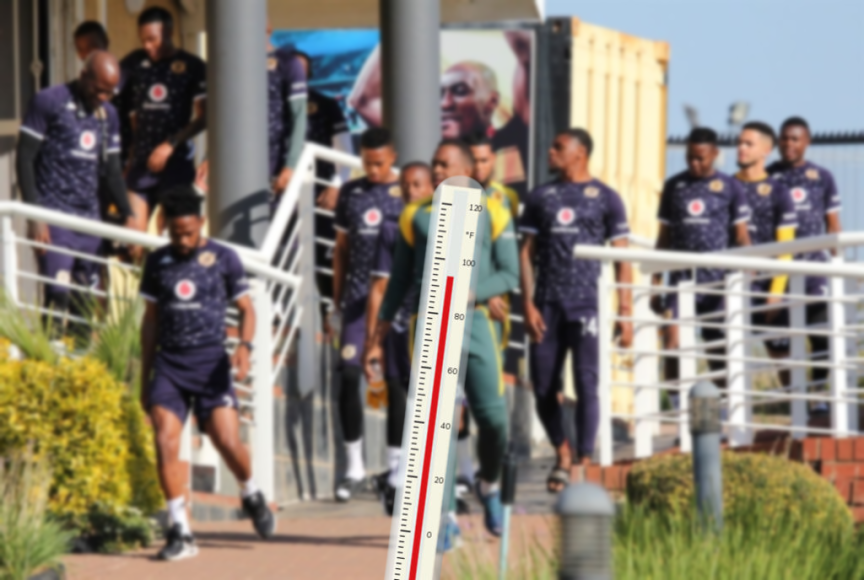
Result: 94 °F
